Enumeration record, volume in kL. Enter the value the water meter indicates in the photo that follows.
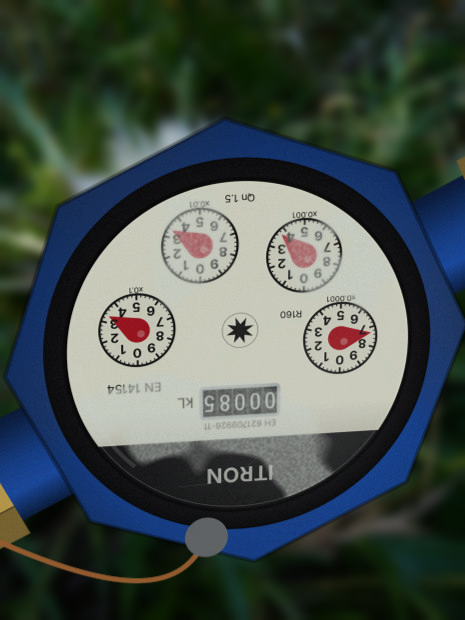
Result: 85.3337 kL
